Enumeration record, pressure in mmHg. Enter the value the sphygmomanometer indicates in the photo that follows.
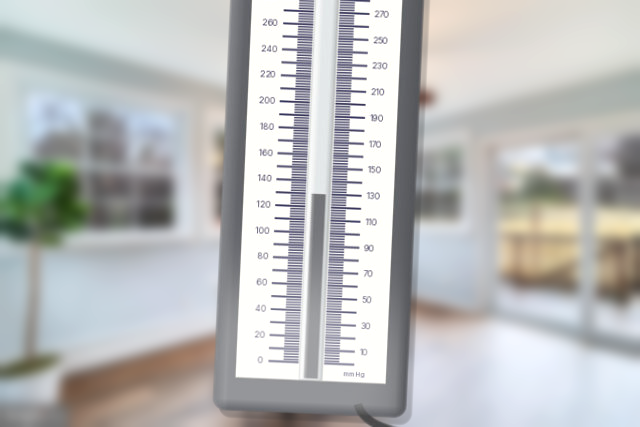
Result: 130 mmHg
